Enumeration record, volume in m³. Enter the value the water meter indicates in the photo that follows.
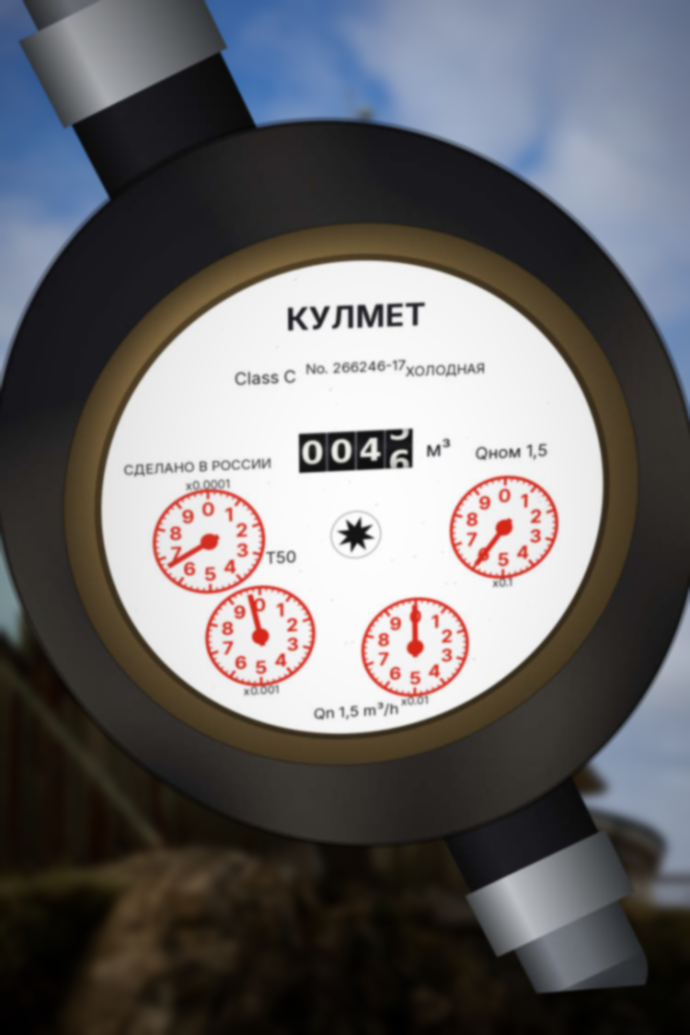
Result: 45.5996 m³
